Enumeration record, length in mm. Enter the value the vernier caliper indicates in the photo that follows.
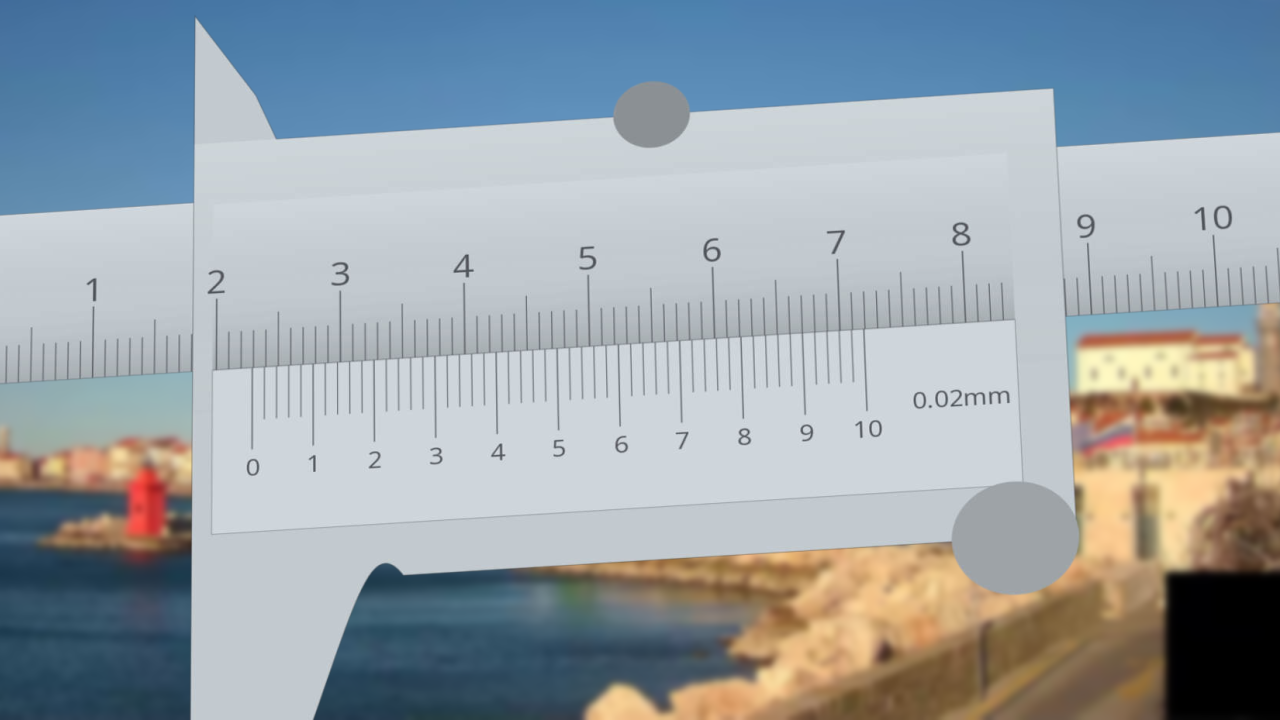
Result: 22.9 mm
